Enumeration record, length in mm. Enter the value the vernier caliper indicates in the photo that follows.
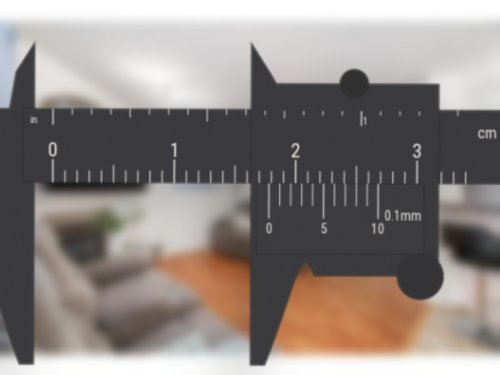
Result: 17.8 mm
